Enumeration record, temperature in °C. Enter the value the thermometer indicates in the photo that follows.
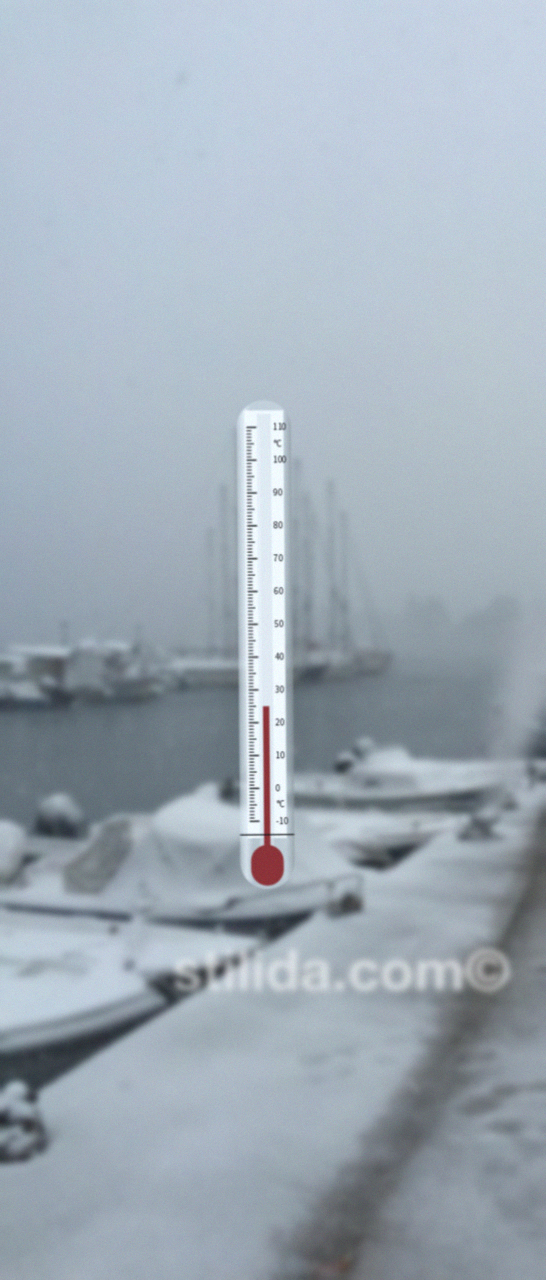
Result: 25 °C
